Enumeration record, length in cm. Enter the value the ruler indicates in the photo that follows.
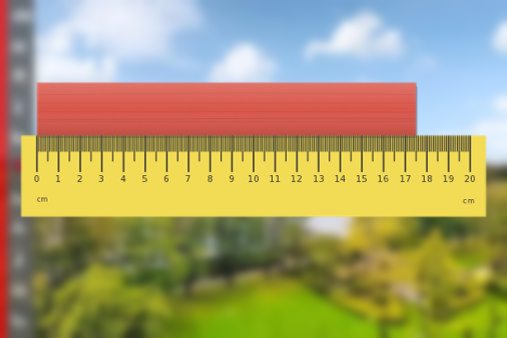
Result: 17.5 cm
